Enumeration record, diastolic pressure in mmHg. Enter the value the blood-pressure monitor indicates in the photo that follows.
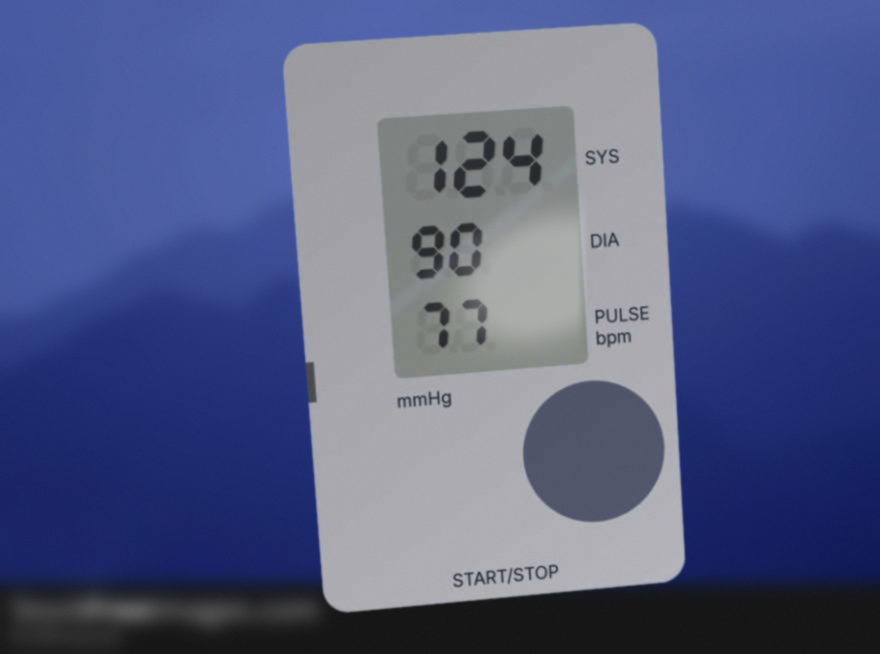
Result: 90 mmHg
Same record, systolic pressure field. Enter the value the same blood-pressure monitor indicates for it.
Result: 124 mmHg
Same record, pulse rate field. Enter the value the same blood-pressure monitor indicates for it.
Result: 77 bpm
